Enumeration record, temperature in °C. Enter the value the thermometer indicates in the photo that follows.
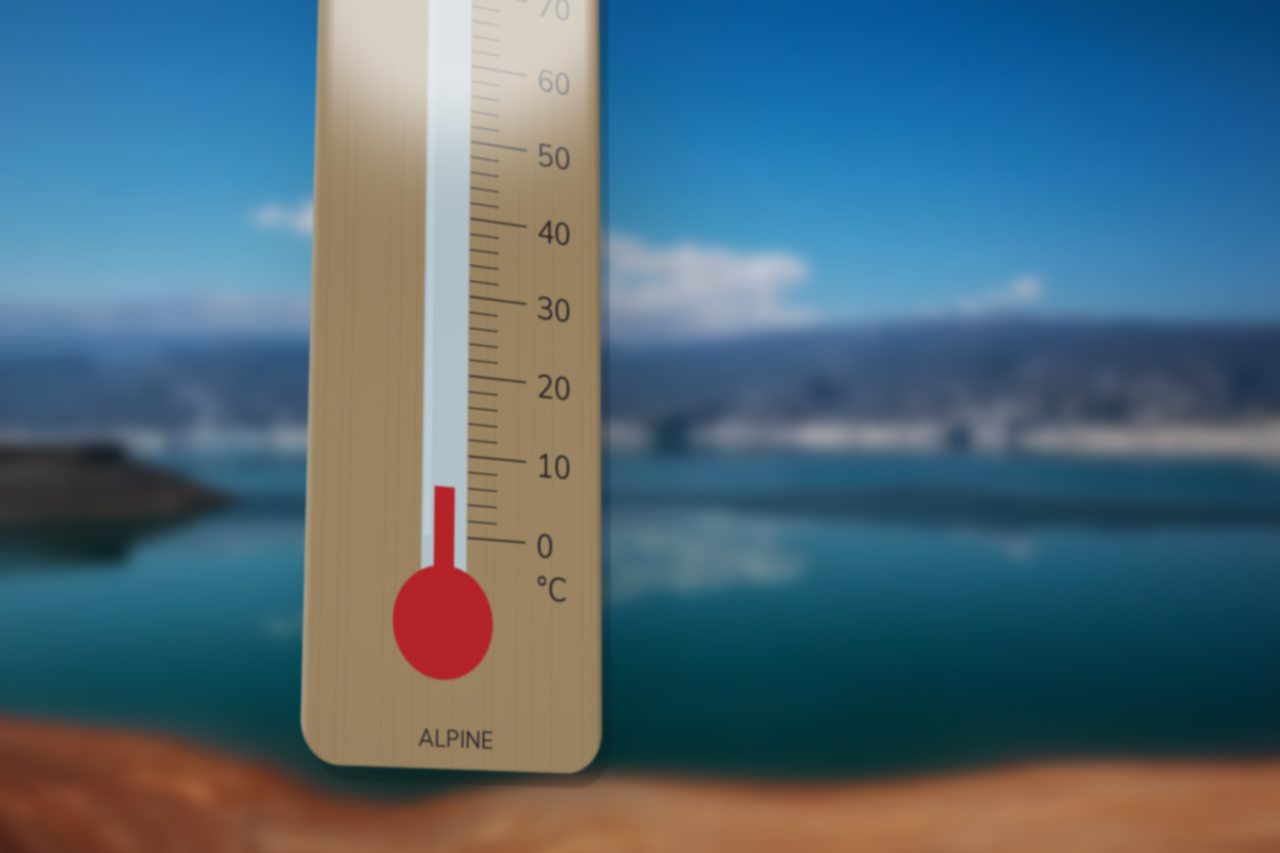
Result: 6 °C
